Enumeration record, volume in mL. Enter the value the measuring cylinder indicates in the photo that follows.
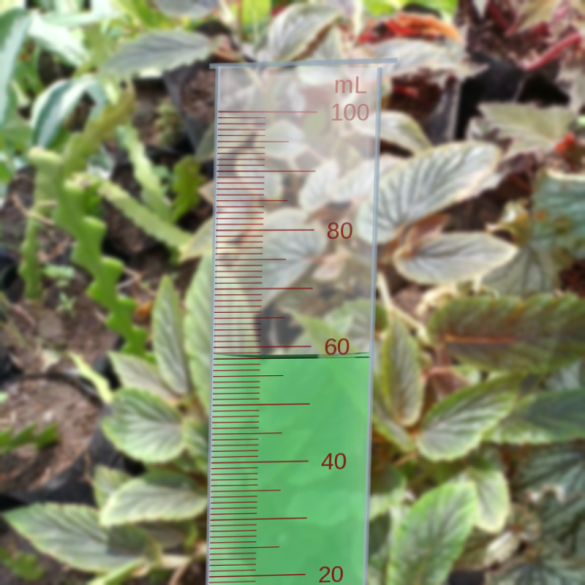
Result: 58 mL
